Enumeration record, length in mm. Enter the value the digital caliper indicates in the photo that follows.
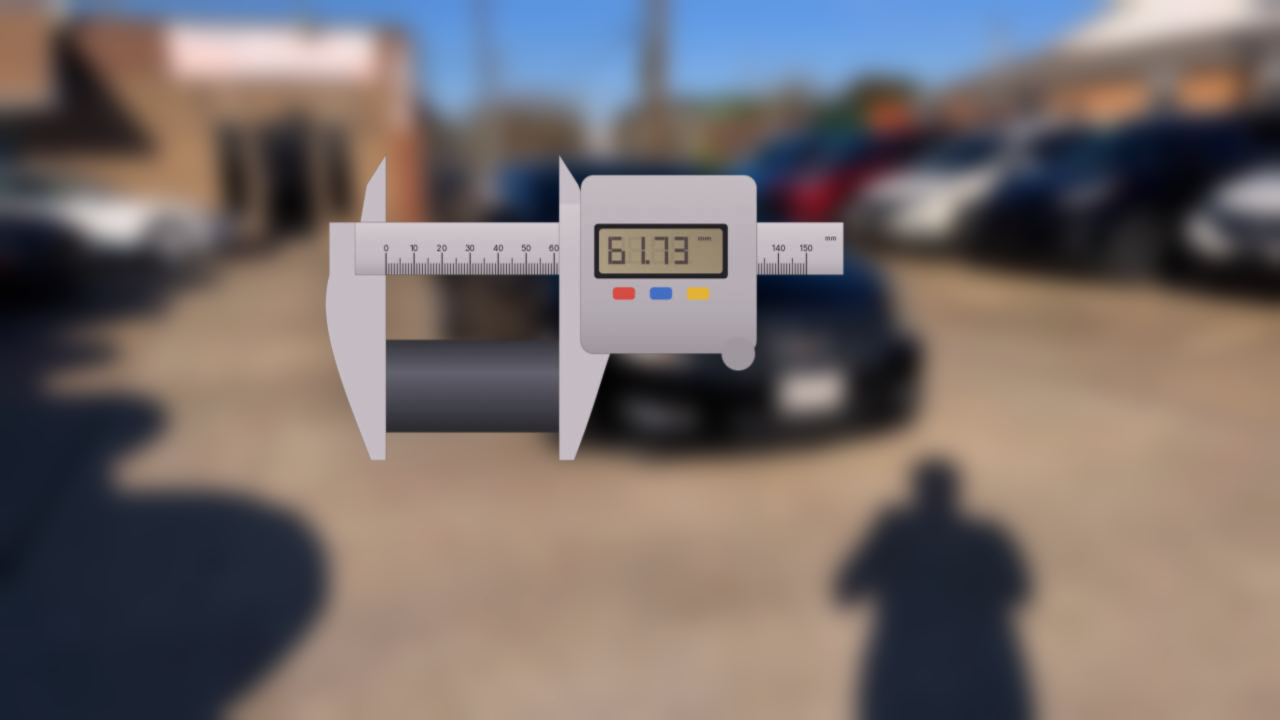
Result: 61.73 mm
